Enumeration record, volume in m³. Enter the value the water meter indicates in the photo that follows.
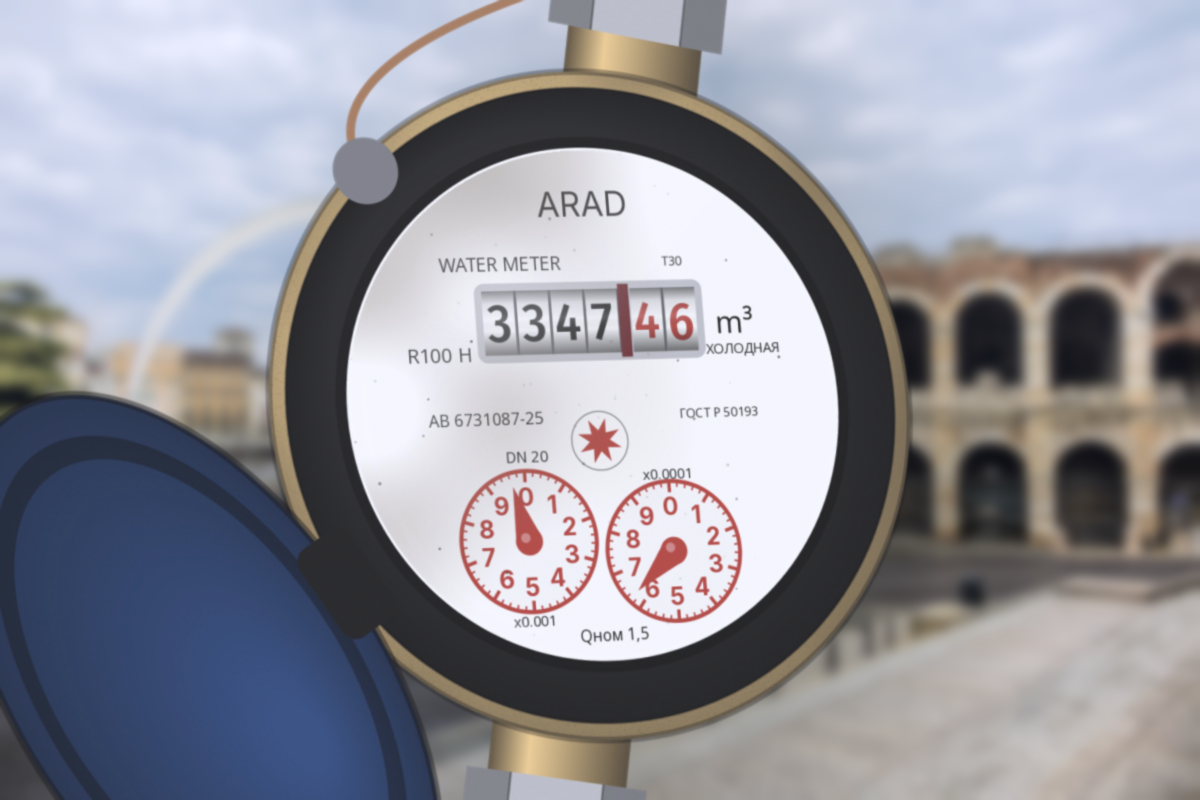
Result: 3347.4596 m³
